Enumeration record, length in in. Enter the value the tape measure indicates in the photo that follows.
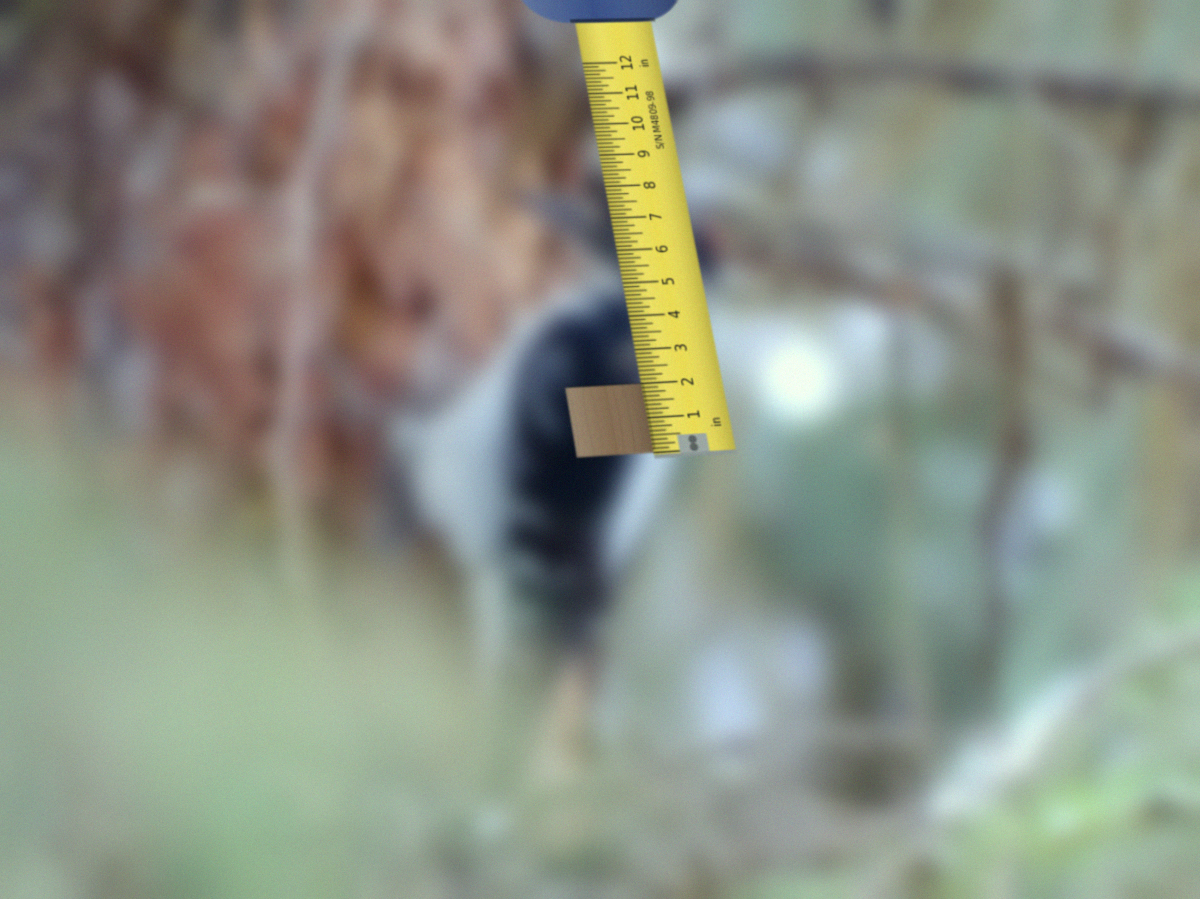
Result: 2 in
